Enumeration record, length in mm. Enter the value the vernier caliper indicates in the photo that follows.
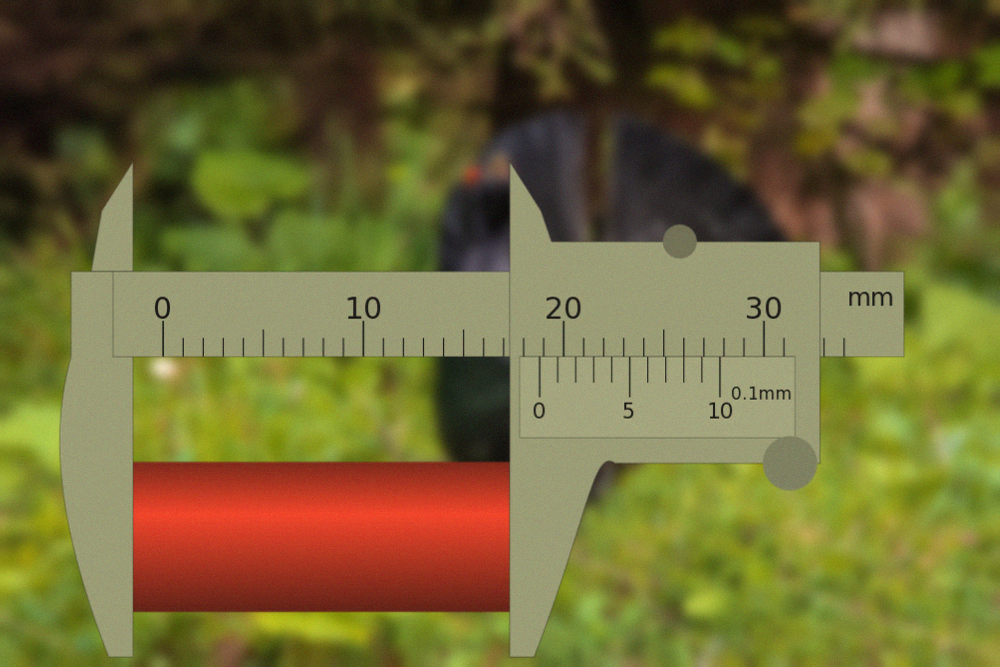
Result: 18.8 mm
